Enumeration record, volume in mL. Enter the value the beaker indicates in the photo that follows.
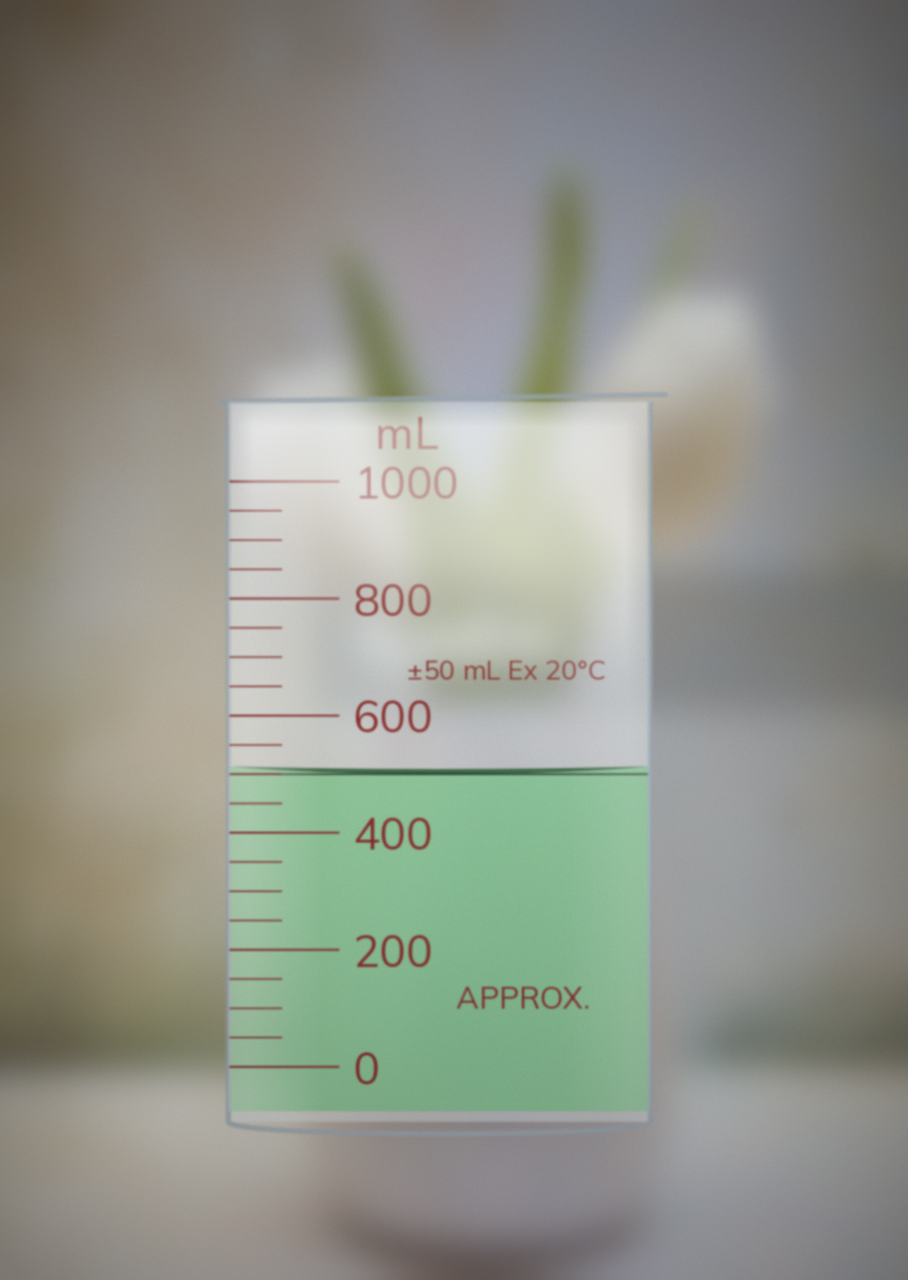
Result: 500 mL
